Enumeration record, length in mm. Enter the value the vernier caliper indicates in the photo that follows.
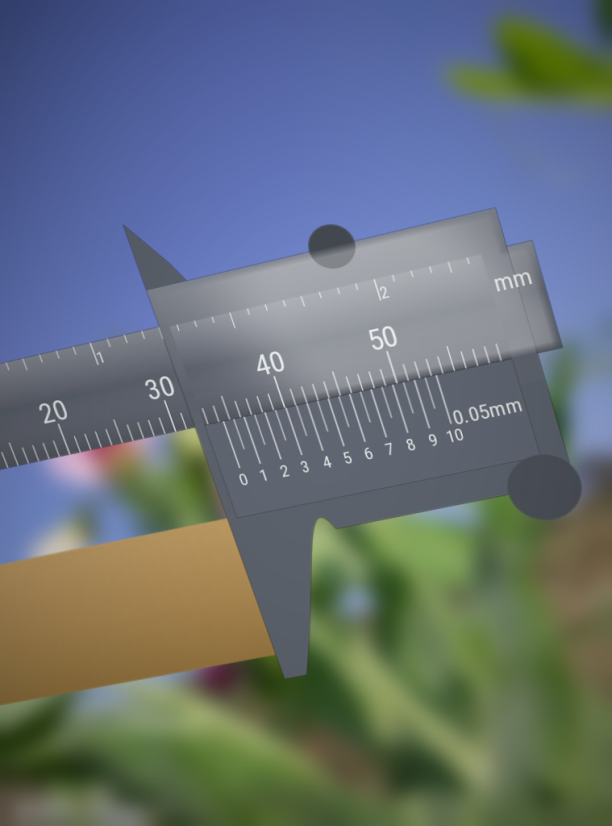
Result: 34.4 mm
